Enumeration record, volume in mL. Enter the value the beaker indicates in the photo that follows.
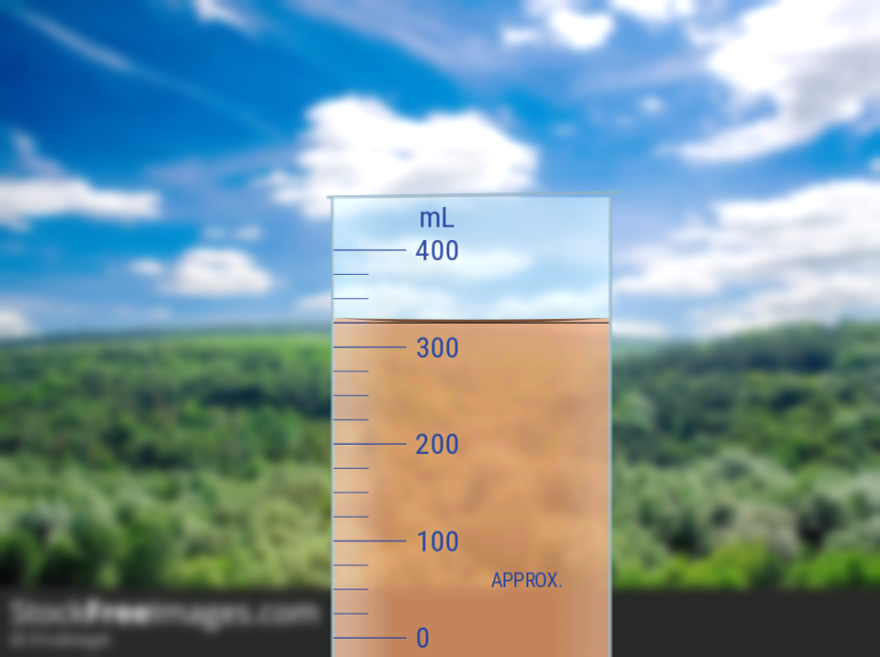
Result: 325 mL
